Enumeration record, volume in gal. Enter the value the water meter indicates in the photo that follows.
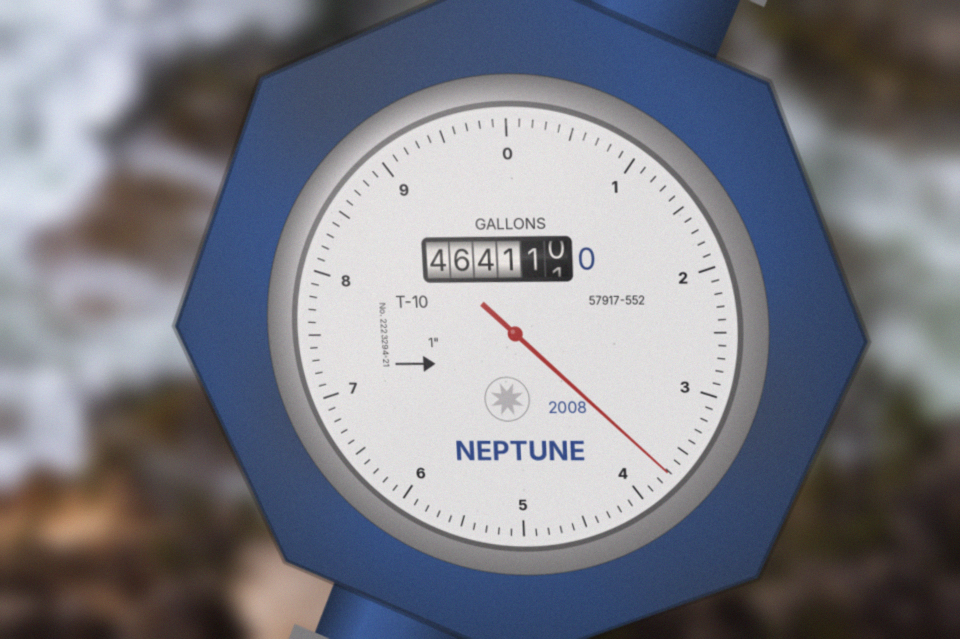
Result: 4641103.7 gal
